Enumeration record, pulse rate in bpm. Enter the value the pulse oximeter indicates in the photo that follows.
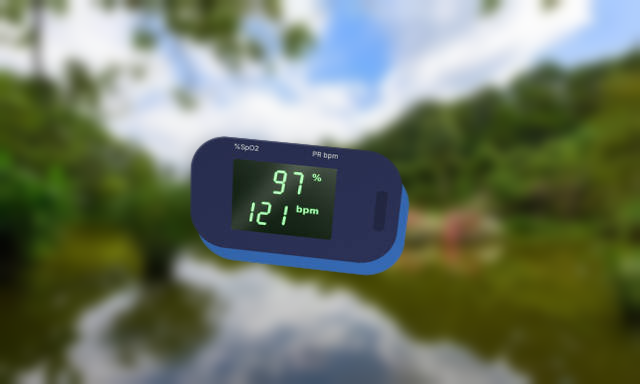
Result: 121 bpm
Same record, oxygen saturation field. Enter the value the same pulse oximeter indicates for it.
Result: 97 %
